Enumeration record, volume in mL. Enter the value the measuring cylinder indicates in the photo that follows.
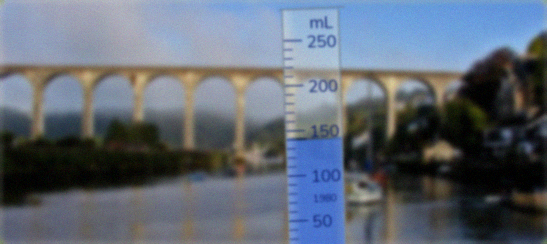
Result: 140 mL
